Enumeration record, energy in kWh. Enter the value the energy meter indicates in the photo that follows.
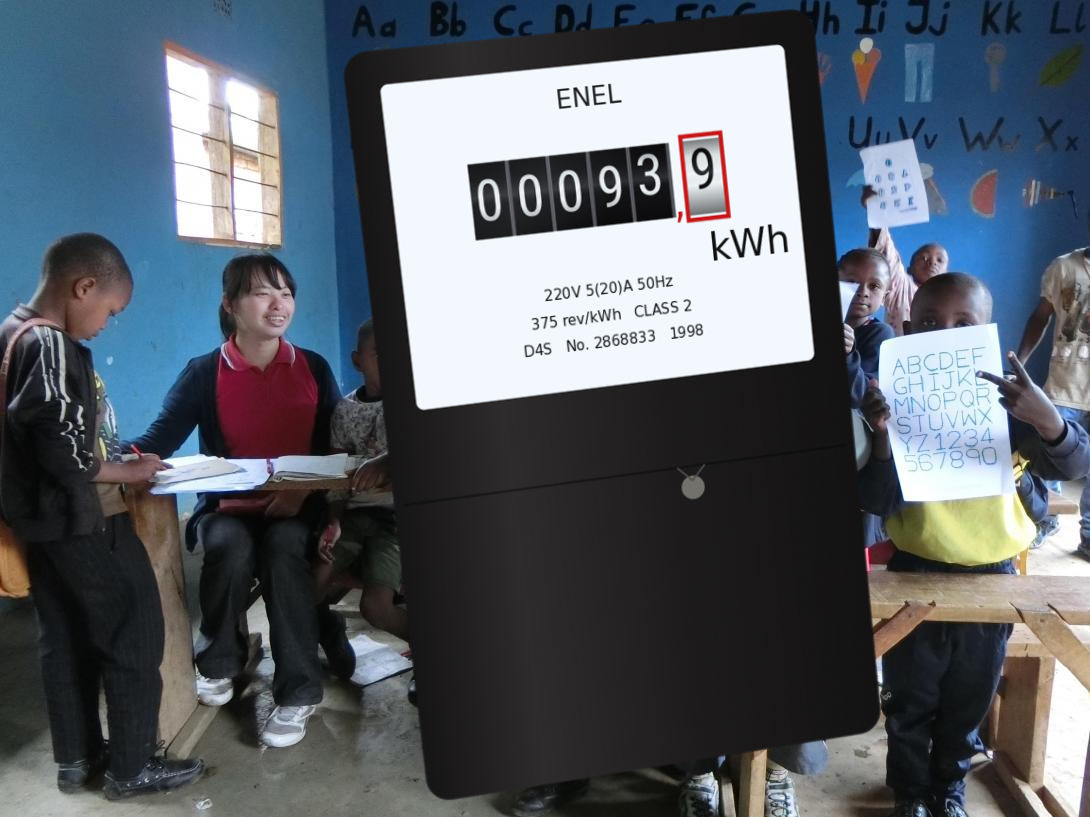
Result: 93.9 kWh
